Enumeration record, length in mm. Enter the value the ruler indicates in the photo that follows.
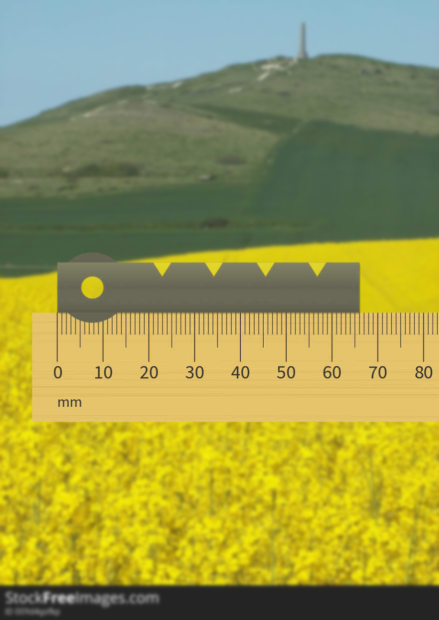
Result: 66 mm
